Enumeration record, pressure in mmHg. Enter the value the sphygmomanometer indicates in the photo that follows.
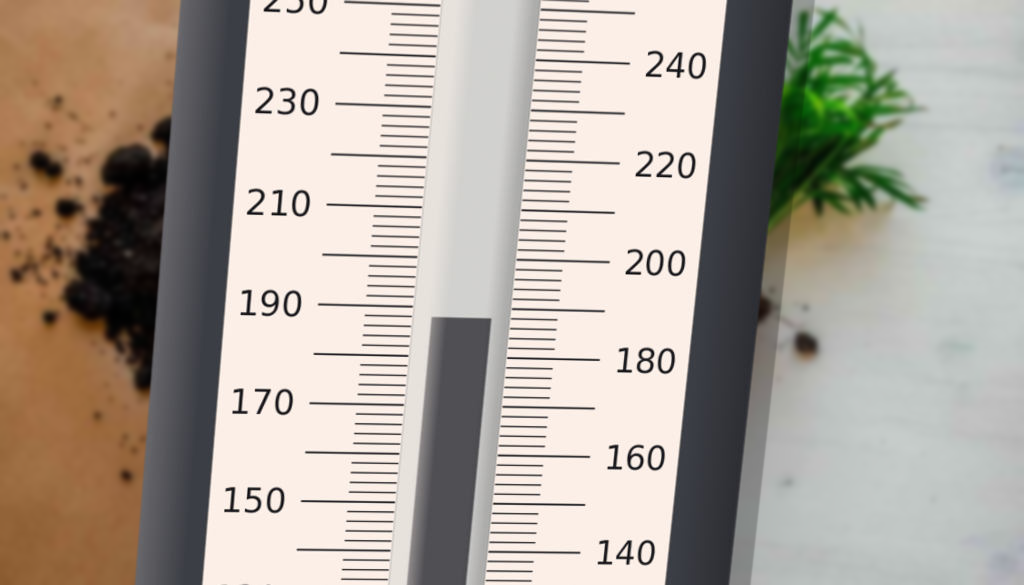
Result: 188 mmHg
